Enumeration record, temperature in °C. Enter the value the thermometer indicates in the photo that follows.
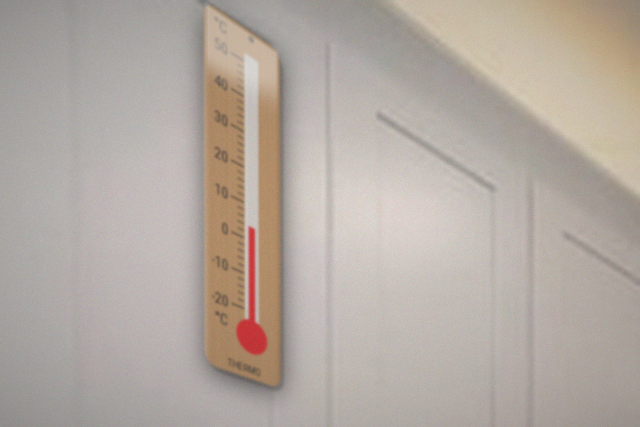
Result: 4 °C
